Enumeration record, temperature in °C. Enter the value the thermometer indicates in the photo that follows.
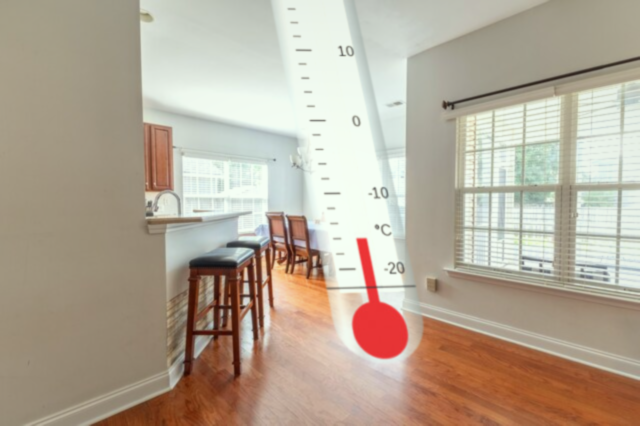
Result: -16 °C
